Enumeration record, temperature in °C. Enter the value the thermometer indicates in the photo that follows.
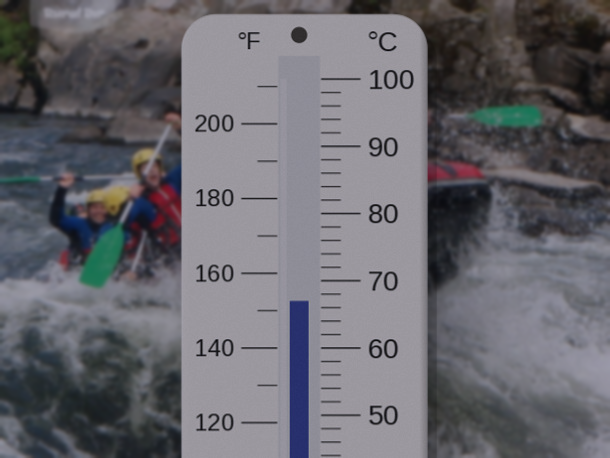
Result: 67 °C
